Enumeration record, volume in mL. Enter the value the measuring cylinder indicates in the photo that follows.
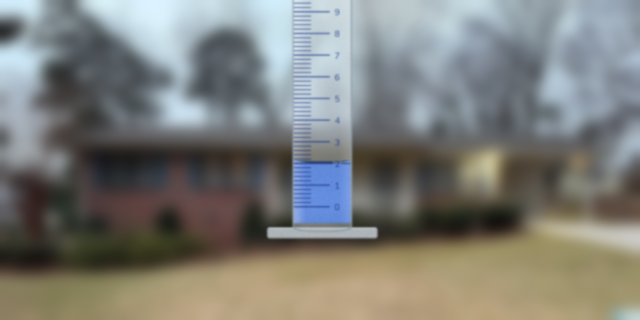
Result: 2 mL
